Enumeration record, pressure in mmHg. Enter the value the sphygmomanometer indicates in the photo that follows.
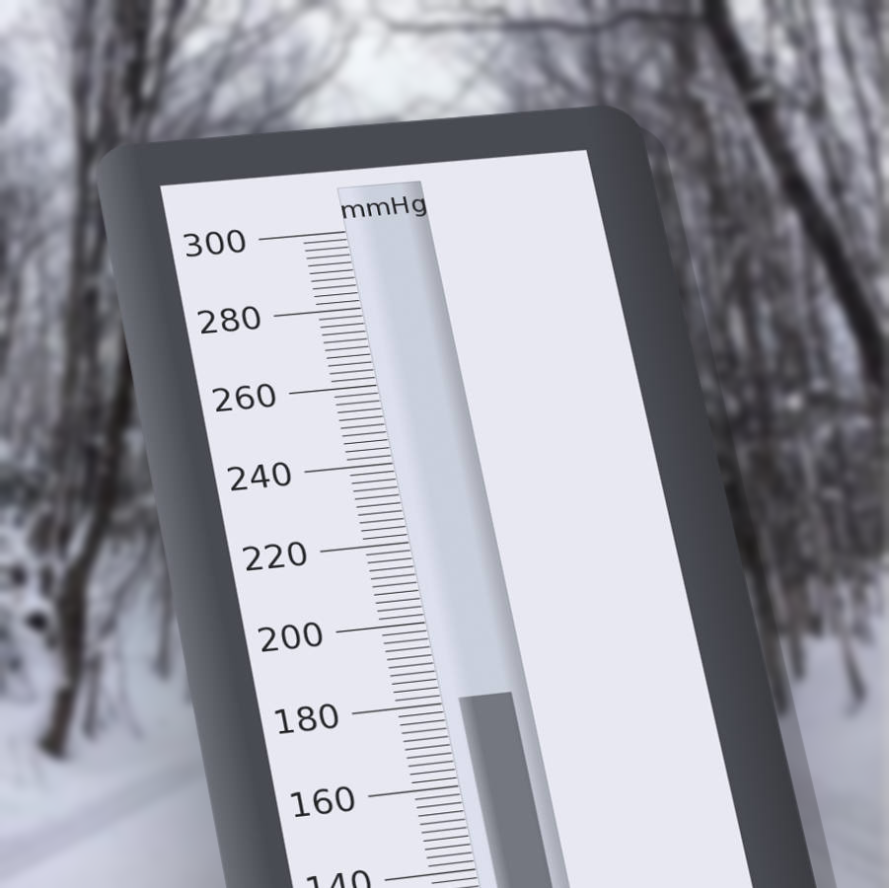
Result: 181 mmHg
